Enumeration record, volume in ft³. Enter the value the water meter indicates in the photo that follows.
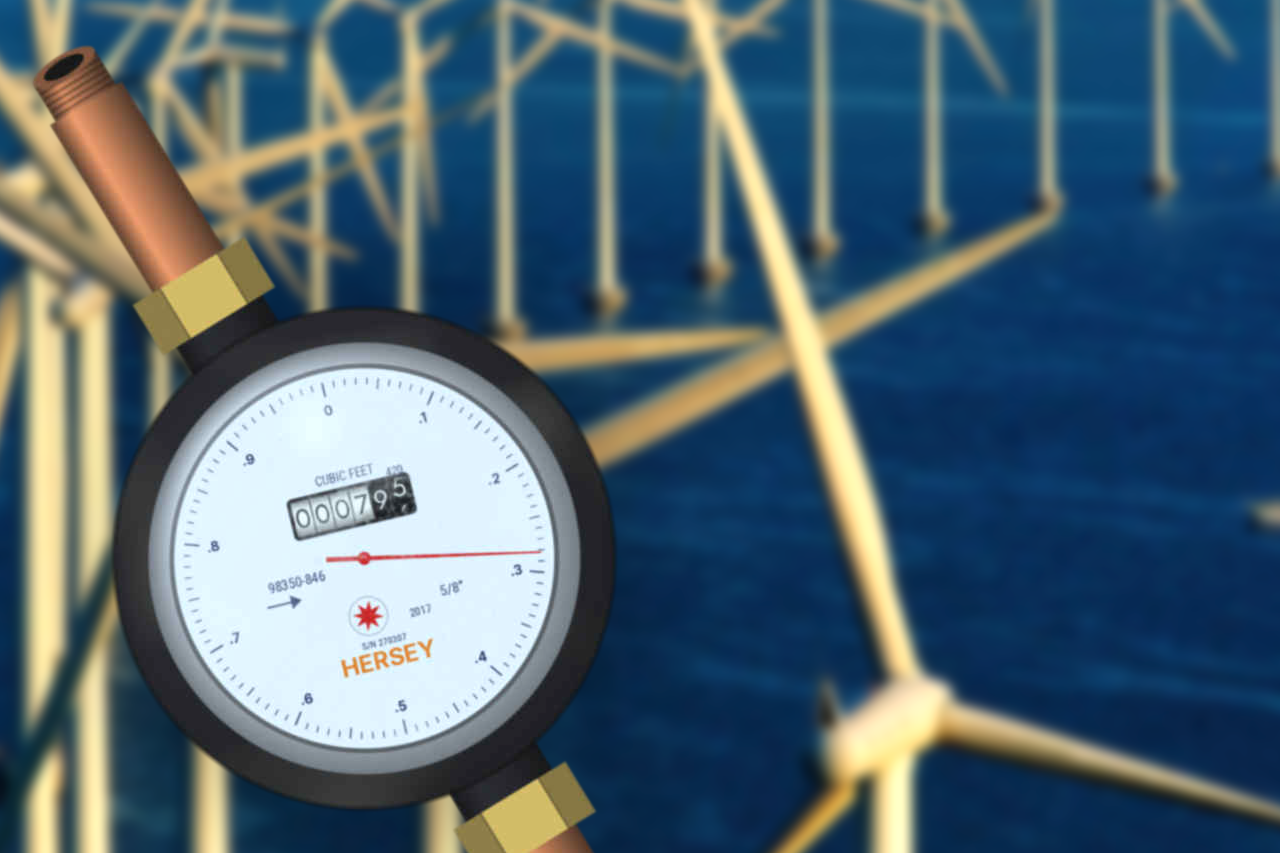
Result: 795.28 ft³
